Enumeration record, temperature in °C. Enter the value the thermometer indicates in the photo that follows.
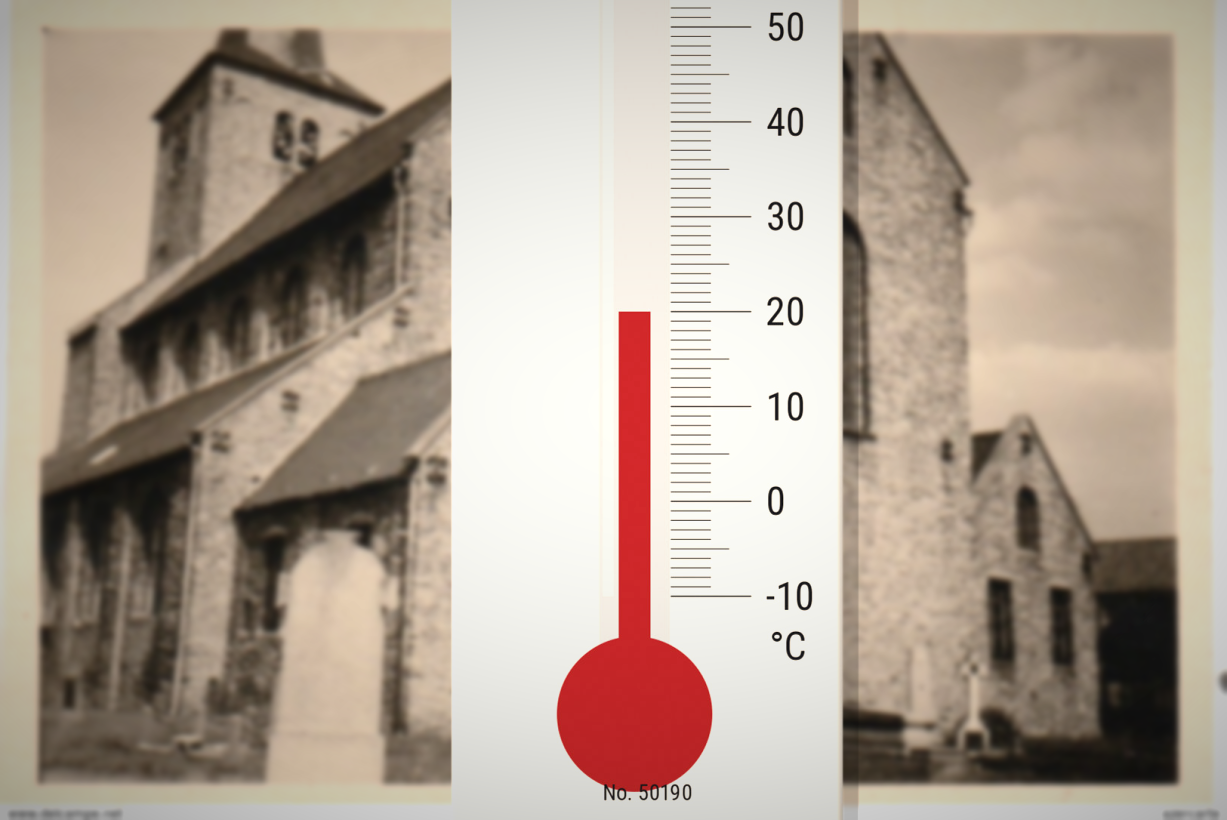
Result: 20 °C
